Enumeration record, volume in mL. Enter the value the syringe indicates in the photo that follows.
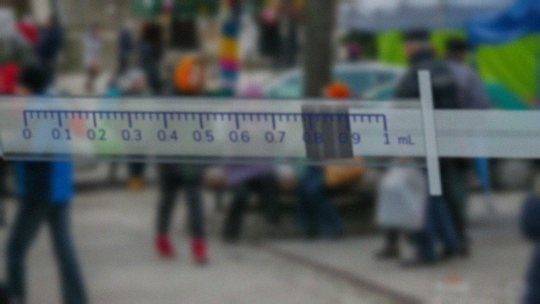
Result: 0.78 mL
